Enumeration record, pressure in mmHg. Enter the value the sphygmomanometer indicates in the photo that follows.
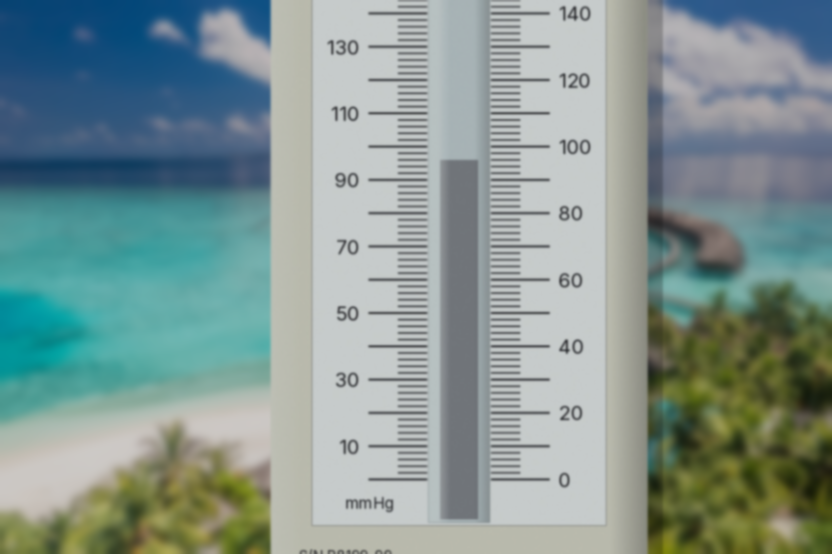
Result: 96 mmHg
